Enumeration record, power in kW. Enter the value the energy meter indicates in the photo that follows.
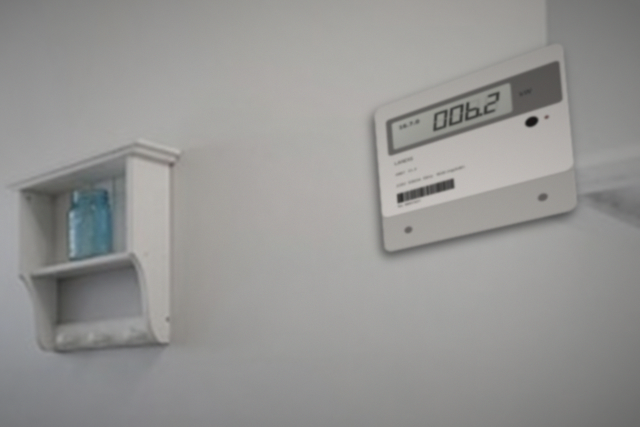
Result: 6.2 kW
